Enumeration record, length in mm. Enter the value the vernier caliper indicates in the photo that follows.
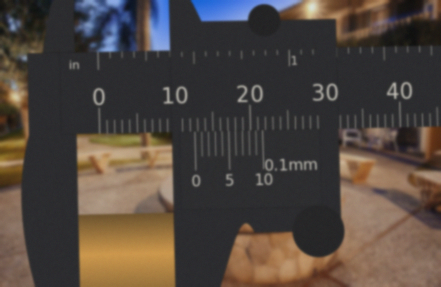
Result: 12.6 mm
